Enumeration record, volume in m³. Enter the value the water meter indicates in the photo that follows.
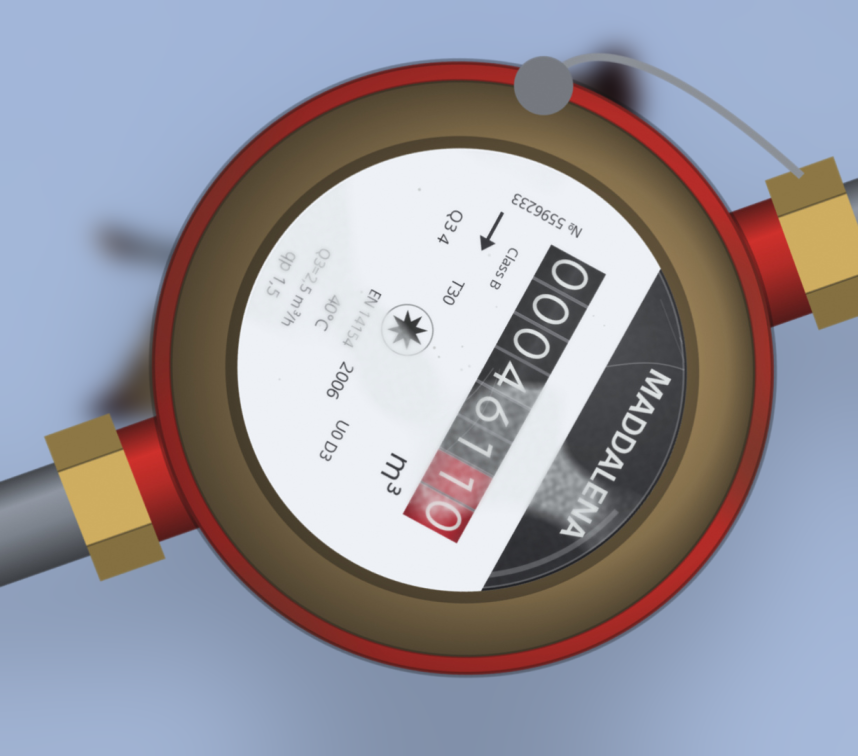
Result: 461.10 m³
